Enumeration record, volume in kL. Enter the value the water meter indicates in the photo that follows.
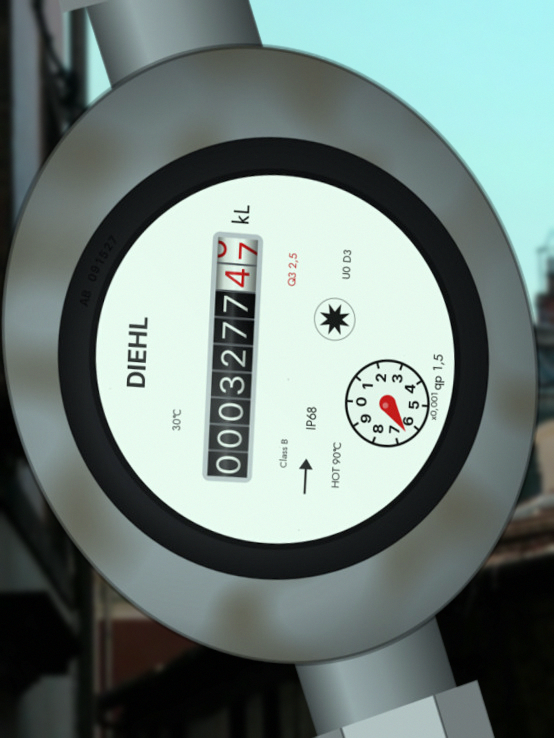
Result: 3277.466 kL
